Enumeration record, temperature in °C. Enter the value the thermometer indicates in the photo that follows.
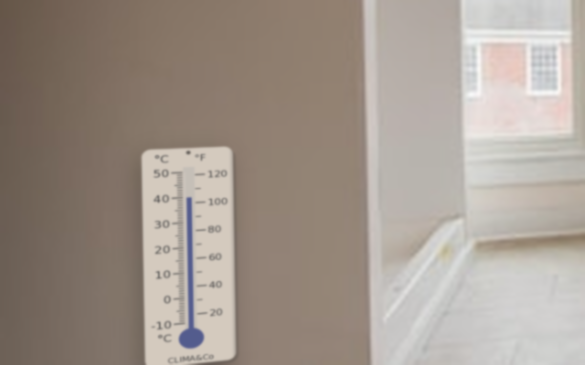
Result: 40 °C
